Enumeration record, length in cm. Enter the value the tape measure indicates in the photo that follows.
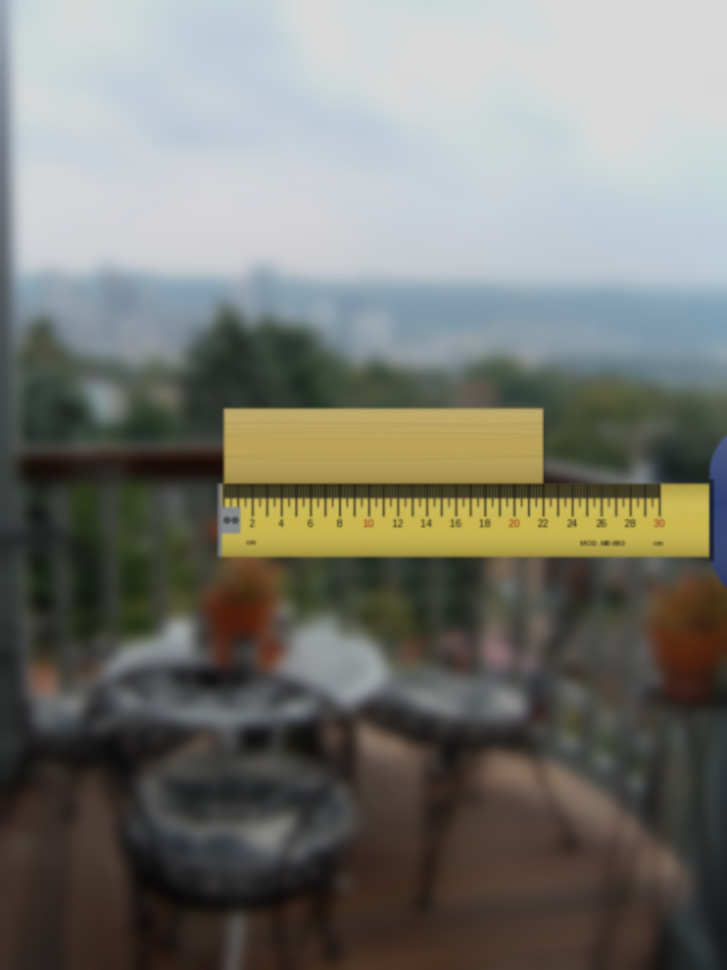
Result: 22 cm
